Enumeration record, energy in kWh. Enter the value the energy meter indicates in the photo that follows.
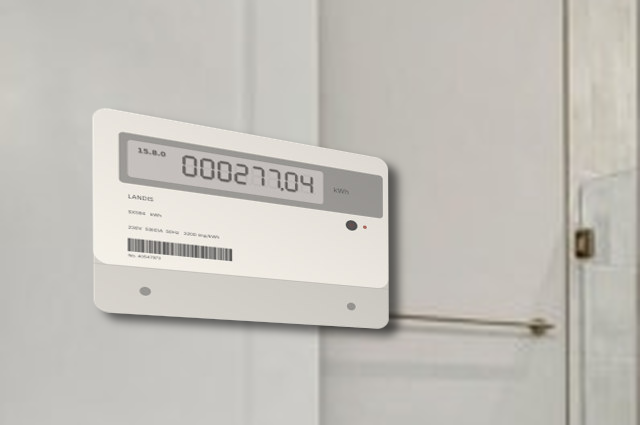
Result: 277.04 kWh
